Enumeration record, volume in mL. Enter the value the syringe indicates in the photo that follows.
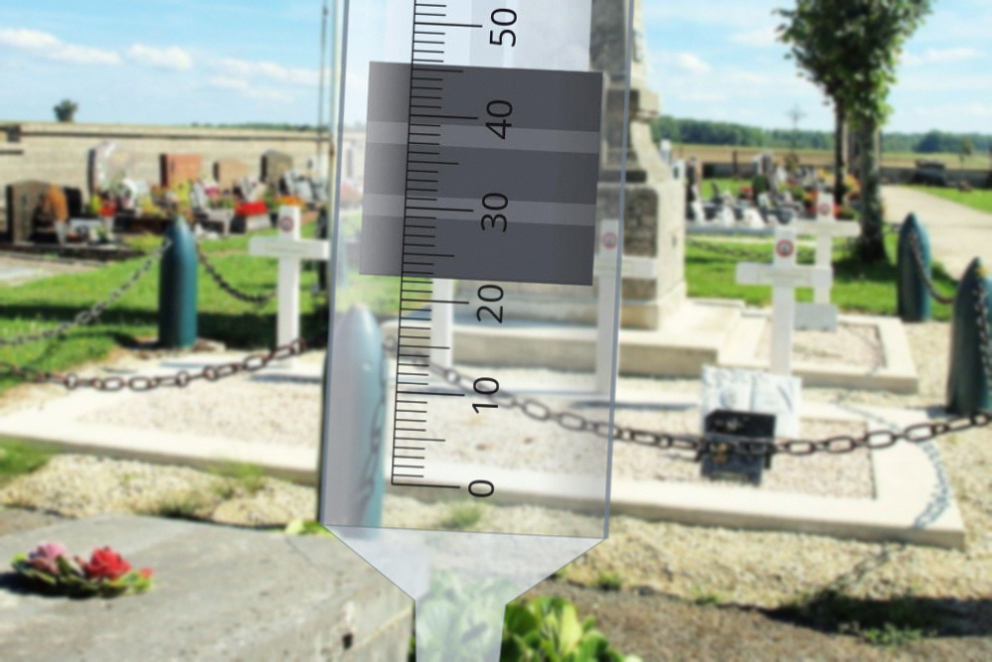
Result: 22.5 mL
